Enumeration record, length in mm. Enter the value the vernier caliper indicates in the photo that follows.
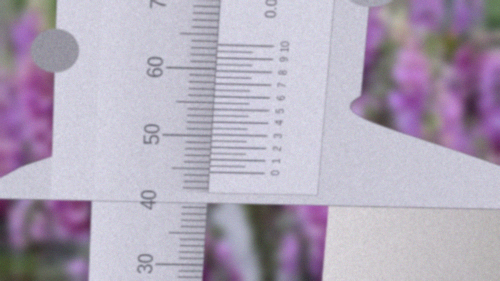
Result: 44.5 mm
